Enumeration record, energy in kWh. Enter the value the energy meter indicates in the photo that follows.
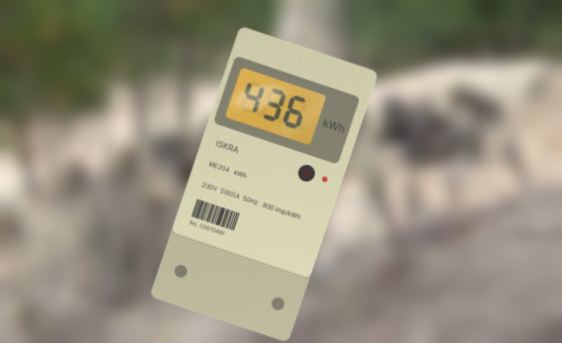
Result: 436 kWh
